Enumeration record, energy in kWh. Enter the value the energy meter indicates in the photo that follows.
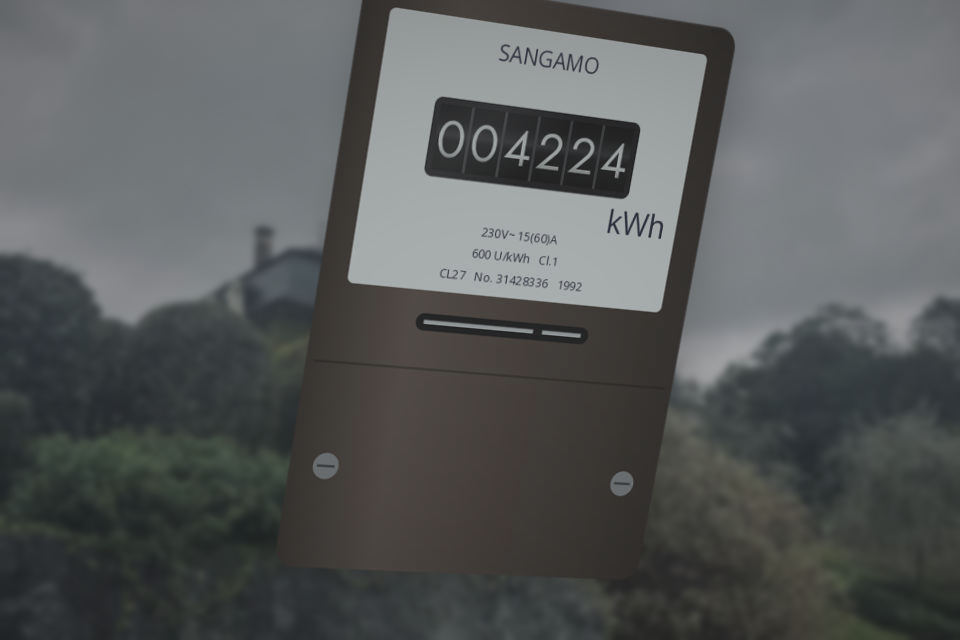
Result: 4224 kWh
